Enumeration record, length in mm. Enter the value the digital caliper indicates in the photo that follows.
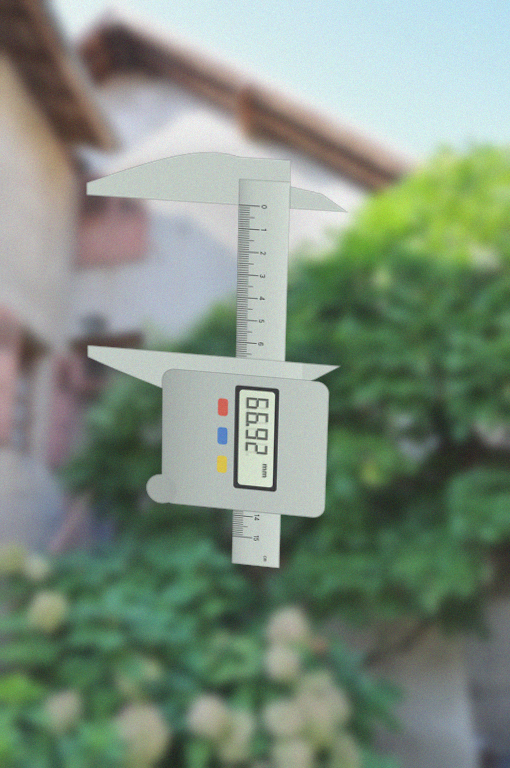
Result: 66.92 mm
